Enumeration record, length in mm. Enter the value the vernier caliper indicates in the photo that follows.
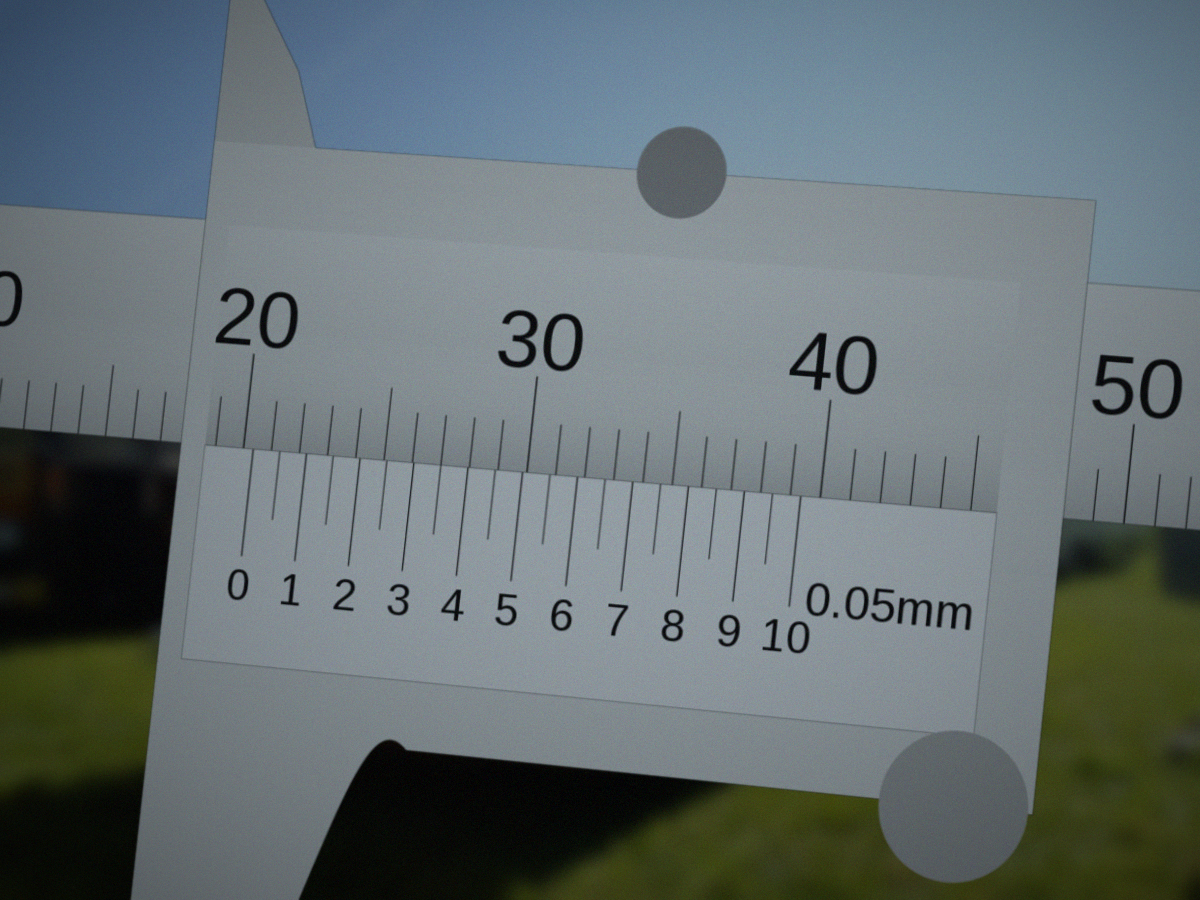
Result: 20.35 mm
